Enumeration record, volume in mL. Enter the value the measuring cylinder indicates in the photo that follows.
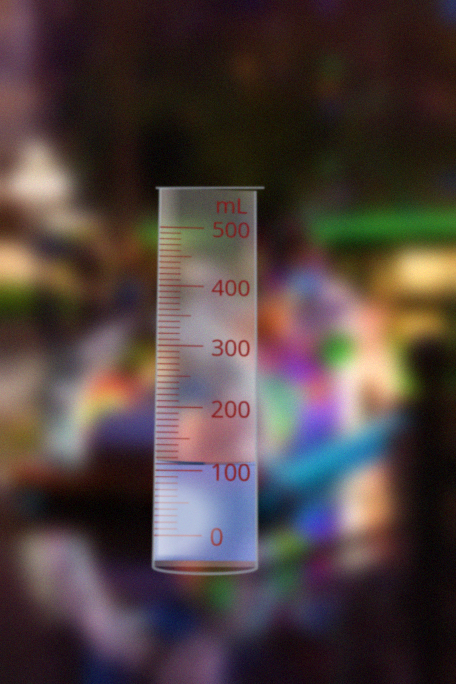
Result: 110 mL
